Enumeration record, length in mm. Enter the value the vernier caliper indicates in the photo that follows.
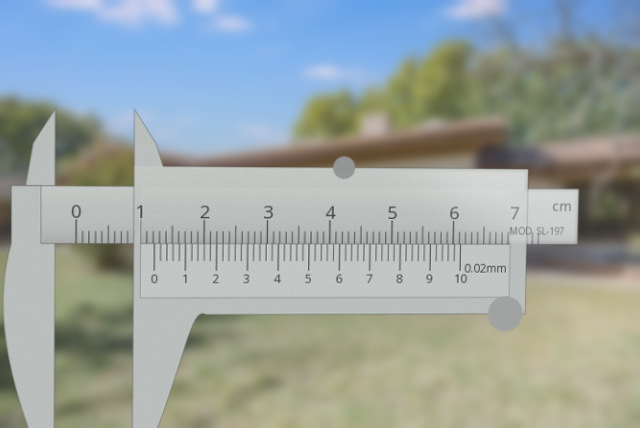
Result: 12.2 mm
